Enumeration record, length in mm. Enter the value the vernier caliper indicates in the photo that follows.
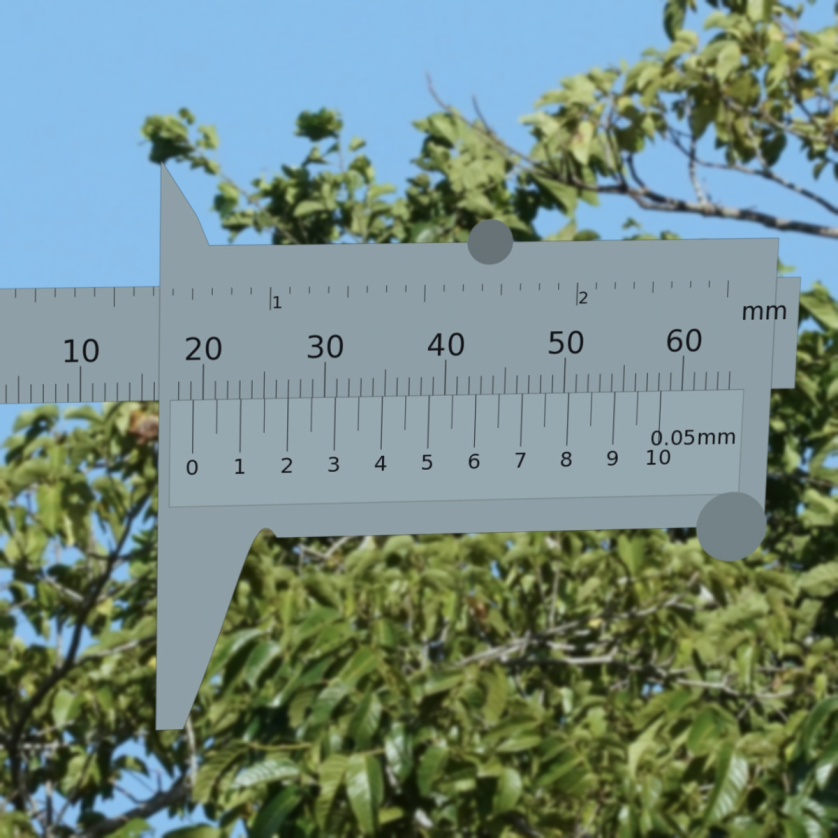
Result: 19.2 mm
